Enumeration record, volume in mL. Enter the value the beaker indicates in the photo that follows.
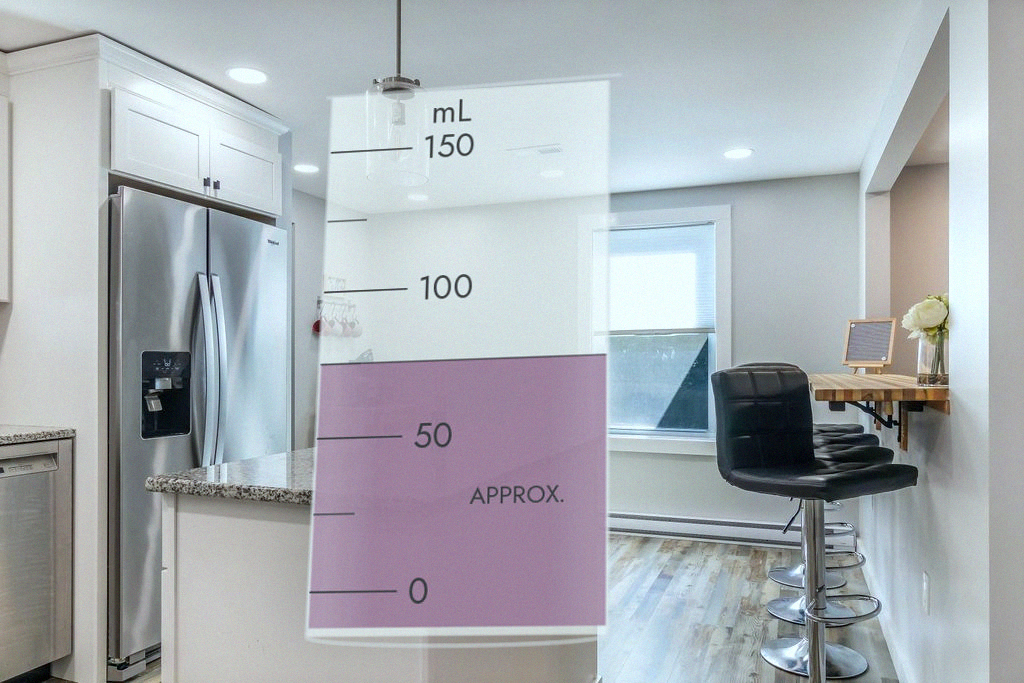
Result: 75 mL
